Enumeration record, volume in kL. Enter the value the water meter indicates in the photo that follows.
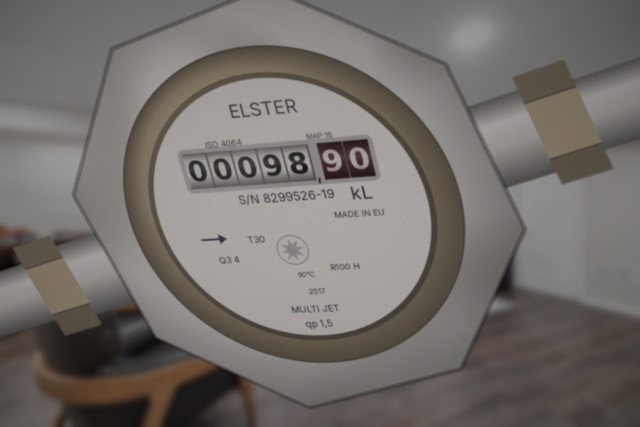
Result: 98.90 kL
